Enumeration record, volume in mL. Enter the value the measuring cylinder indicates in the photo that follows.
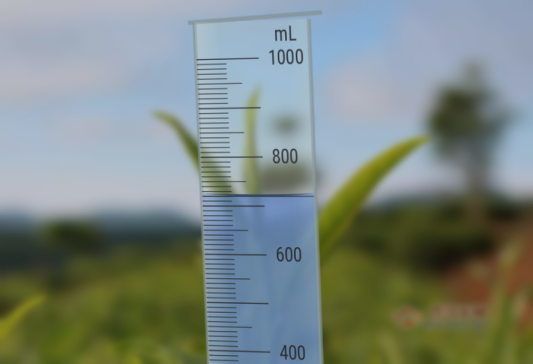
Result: 720 mL
